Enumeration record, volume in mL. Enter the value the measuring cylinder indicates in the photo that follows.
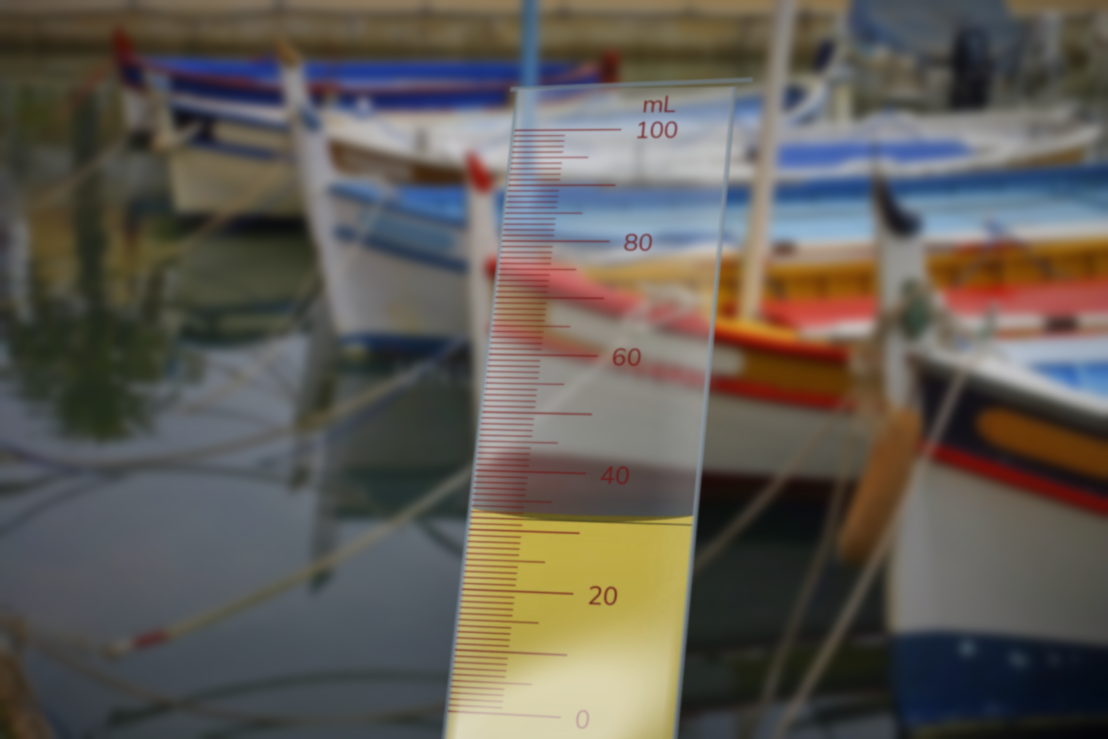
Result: 32 mL
